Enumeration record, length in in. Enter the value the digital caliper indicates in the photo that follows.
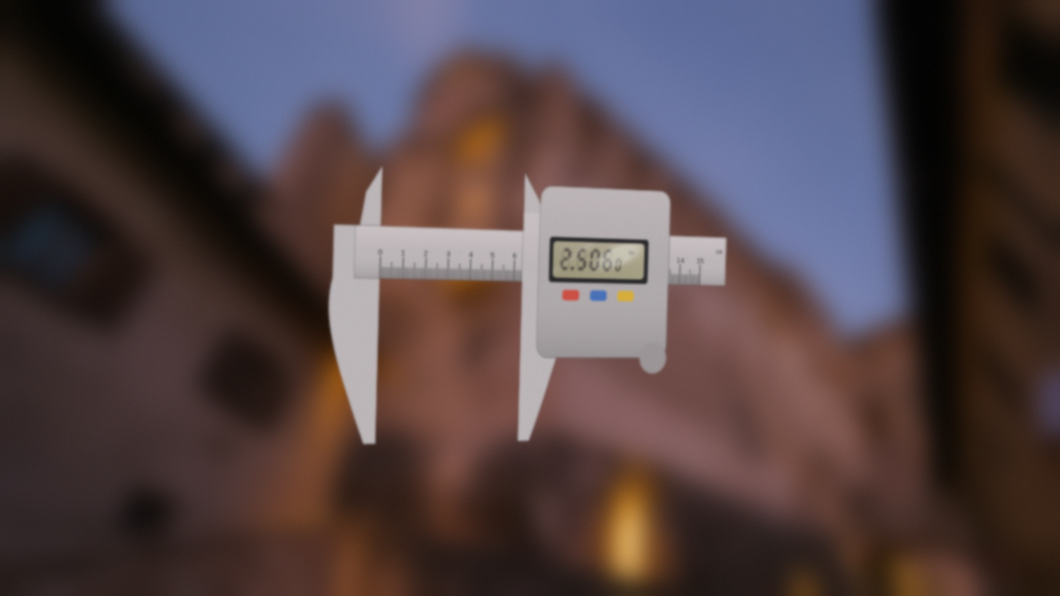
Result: 2.5060 in
